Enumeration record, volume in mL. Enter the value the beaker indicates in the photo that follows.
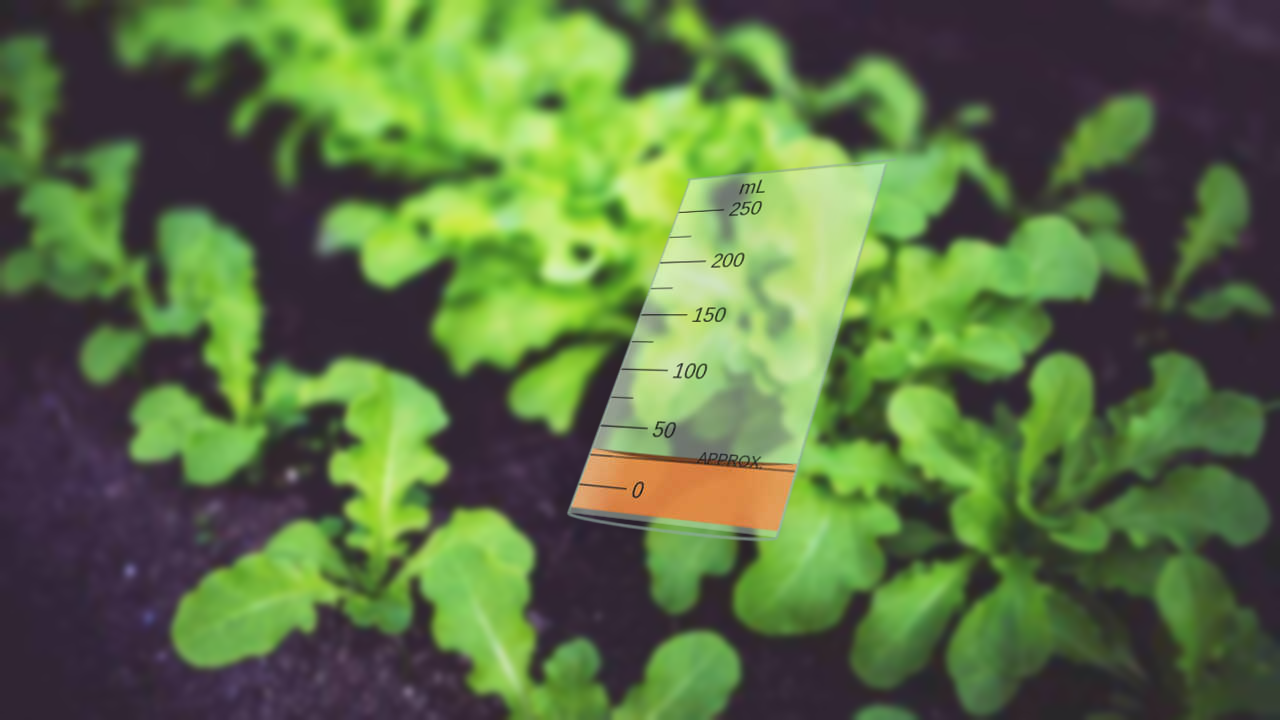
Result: 25 mL
